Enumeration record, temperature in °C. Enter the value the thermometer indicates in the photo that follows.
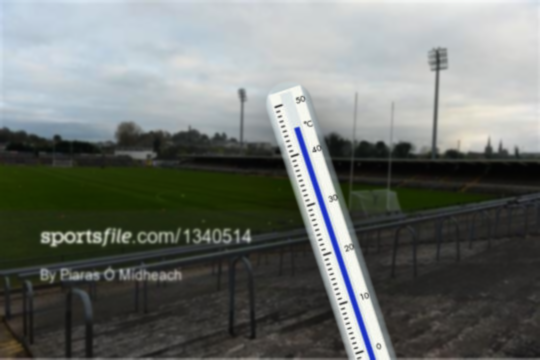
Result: 45 °C
